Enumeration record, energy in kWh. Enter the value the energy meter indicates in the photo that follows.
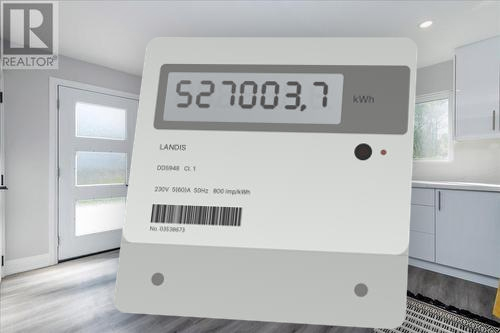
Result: 527003.7 kWh
